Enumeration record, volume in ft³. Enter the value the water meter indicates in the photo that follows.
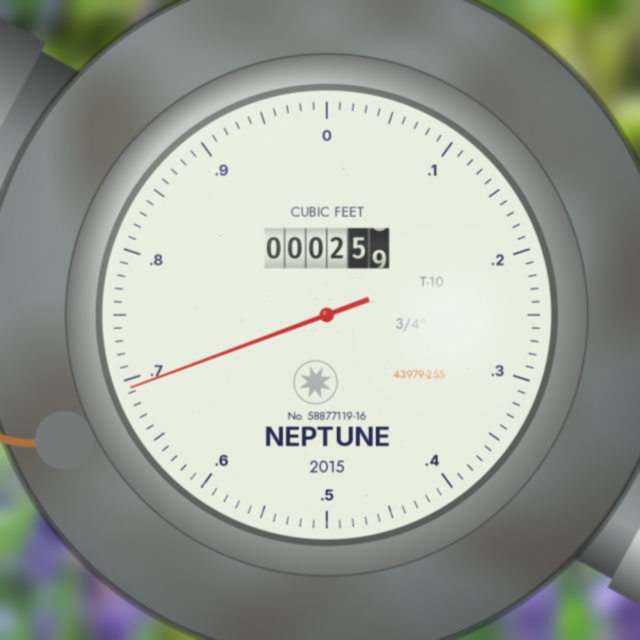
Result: 258.69 ft³
